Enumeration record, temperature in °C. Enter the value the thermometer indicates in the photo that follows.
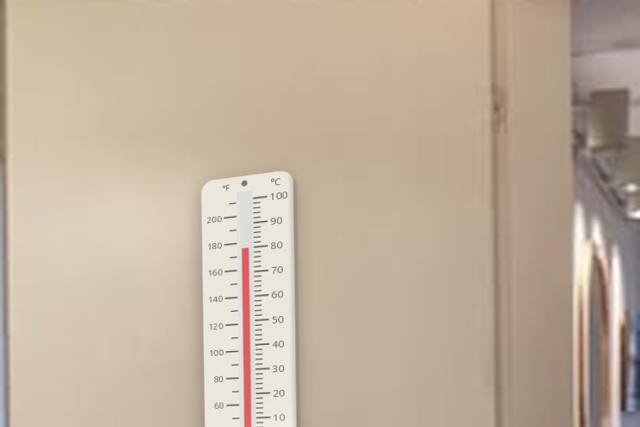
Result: 80 °C
